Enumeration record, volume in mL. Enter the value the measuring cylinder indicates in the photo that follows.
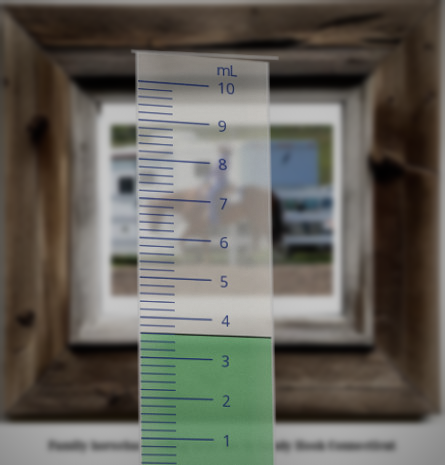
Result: 3.6 mL
